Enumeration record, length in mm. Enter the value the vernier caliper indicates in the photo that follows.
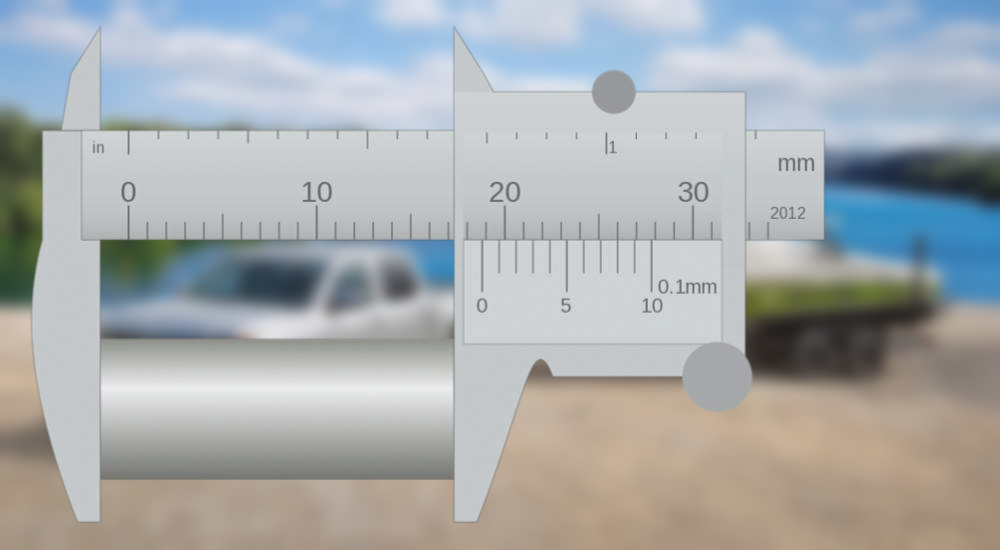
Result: 18.8 mm
